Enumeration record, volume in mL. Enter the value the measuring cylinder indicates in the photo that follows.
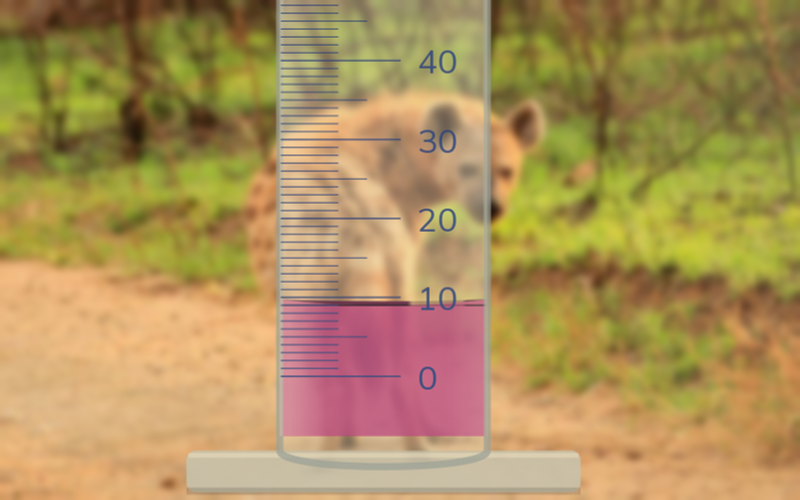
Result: 9 mL
